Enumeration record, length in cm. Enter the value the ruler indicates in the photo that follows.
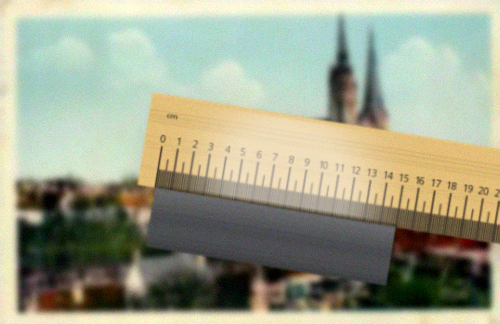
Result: 15 cm
